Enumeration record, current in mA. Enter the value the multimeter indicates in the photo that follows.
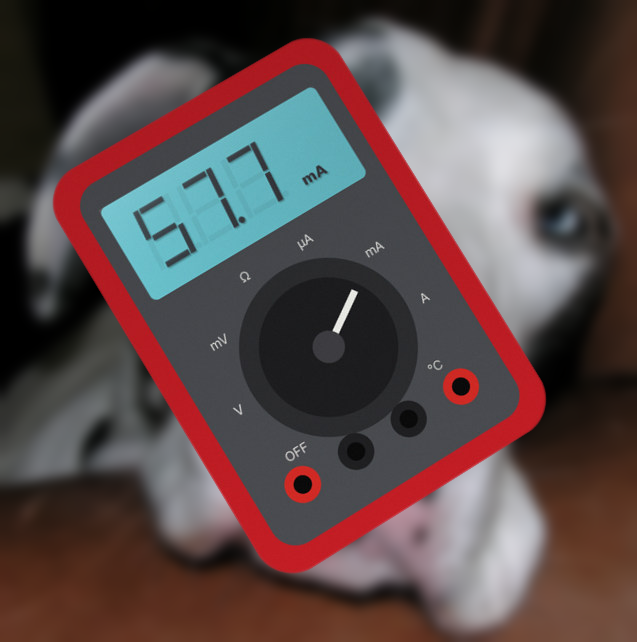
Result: 57.7 mA
